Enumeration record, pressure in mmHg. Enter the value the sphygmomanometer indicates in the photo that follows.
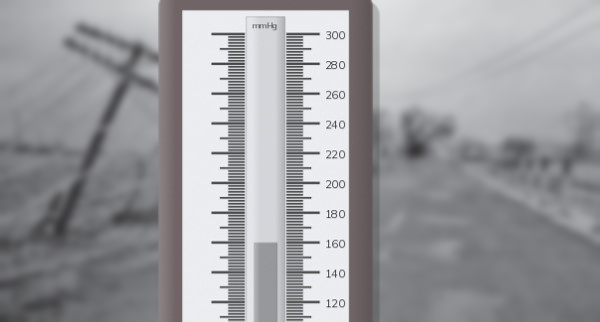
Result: 160 mmHg
